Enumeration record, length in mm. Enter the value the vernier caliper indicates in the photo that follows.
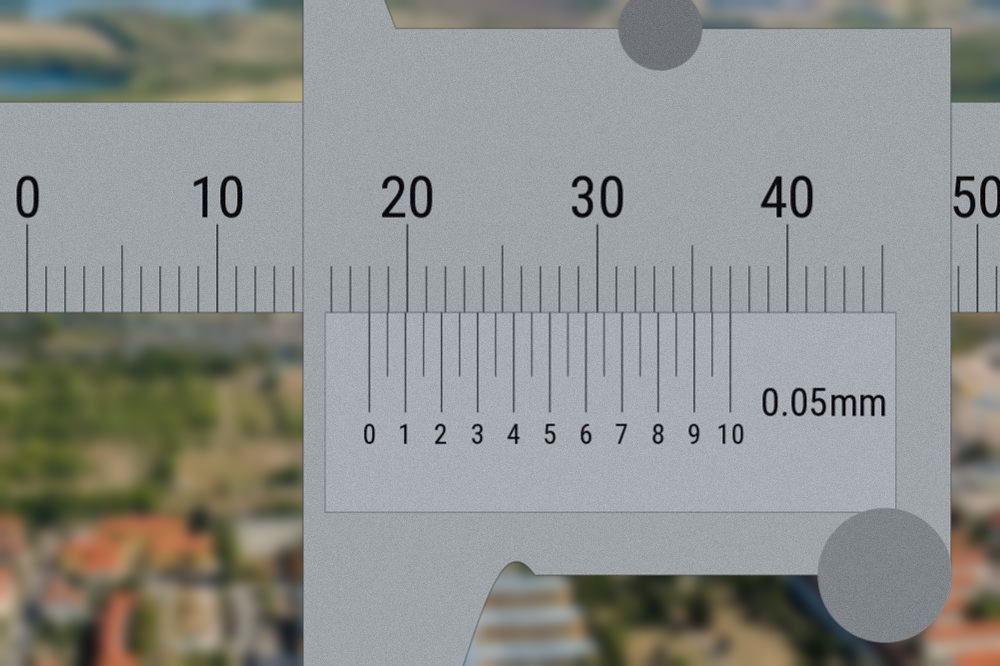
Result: 18.0 mm
